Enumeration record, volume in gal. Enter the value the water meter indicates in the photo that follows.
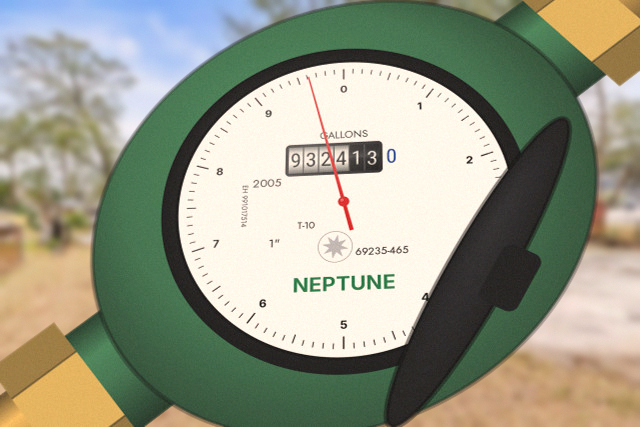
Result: 9324129.6 gal
